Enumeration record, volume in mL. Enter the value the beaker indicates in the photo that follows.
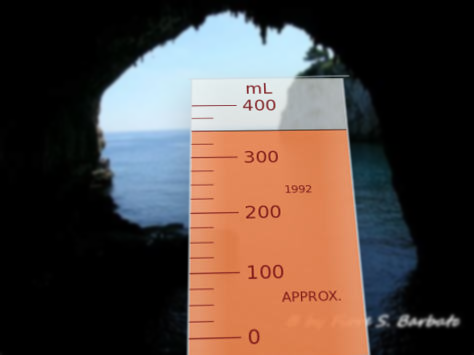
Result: 350 mL
